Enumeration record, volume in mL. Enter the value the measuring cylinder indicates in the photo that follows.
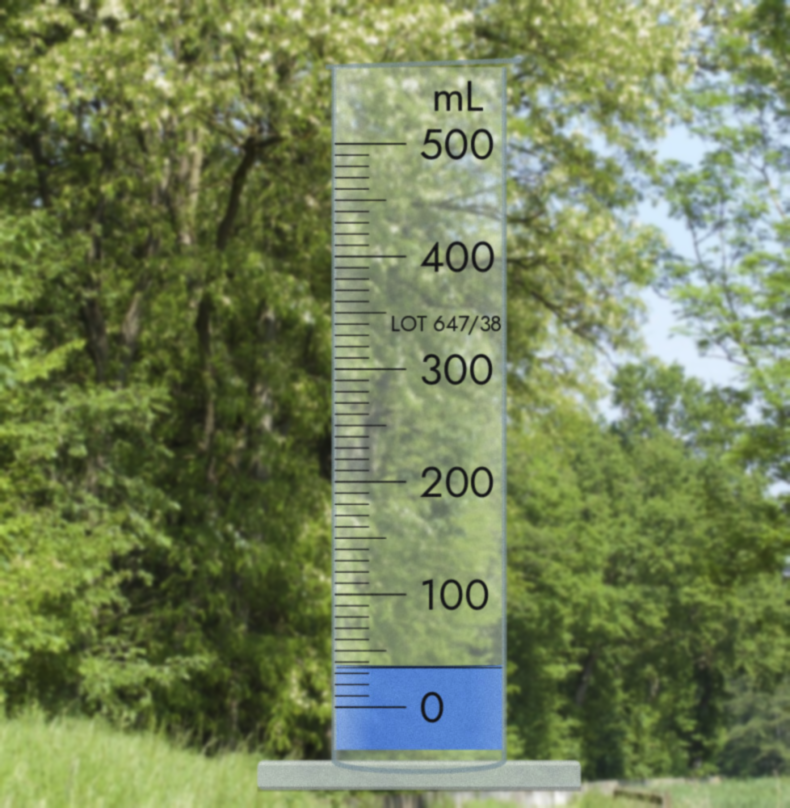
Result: 35 mL
